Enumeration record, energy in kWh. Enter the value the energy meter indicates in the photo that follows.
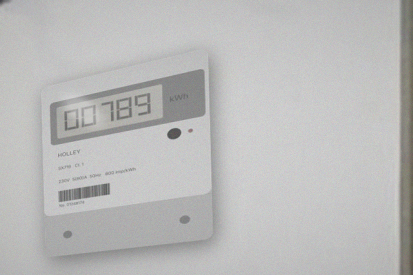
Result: 789 kWh
